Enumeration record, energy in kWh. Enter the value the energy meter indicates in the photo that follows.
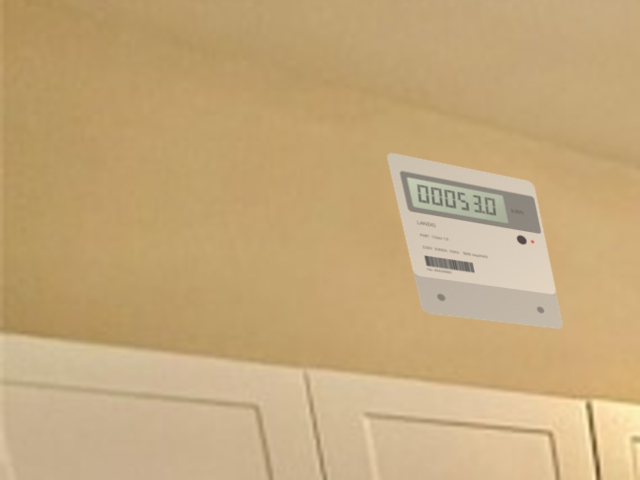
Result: 53.0 kWh
